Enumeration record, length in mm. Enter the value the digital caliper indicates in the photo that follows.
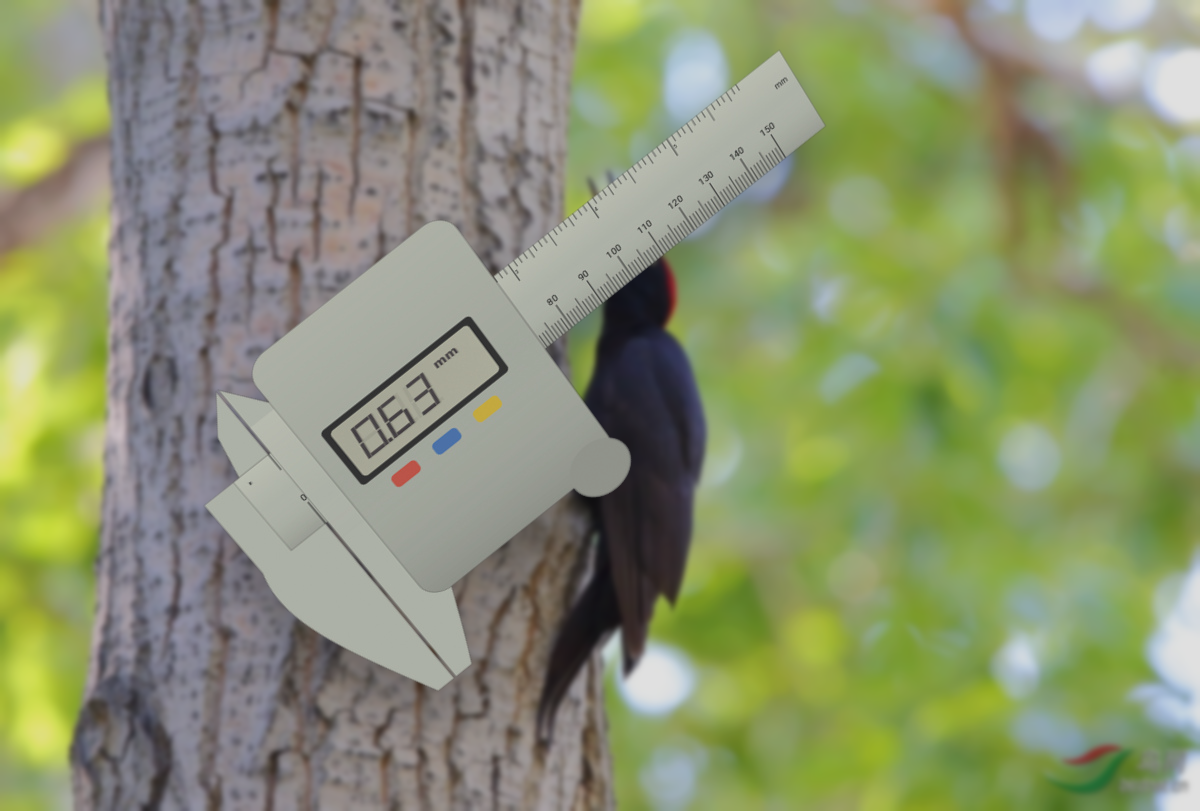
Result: 0.63 mm
